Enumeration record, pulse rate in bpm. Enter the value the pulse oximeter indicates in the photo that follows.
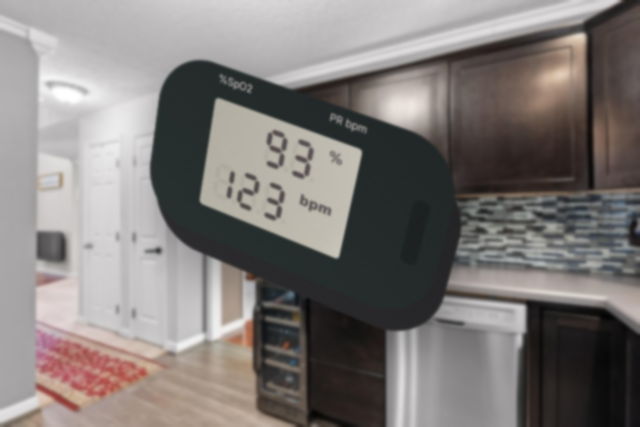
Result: 123 bpm
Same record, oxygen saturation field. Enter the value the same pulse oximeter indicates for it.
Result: 93 %
